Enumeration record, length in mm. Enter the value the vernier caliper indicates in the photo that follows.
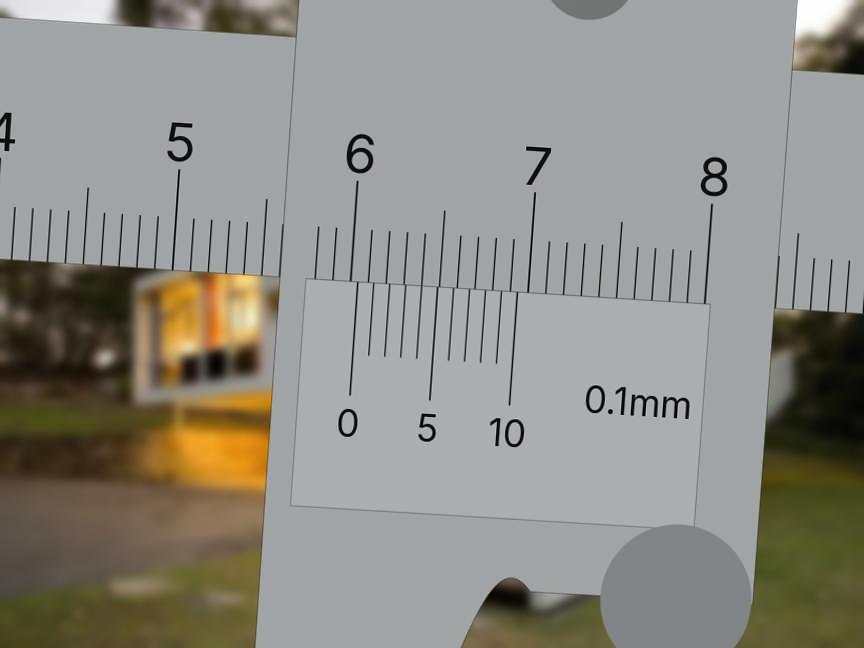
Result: 60.4 mm
